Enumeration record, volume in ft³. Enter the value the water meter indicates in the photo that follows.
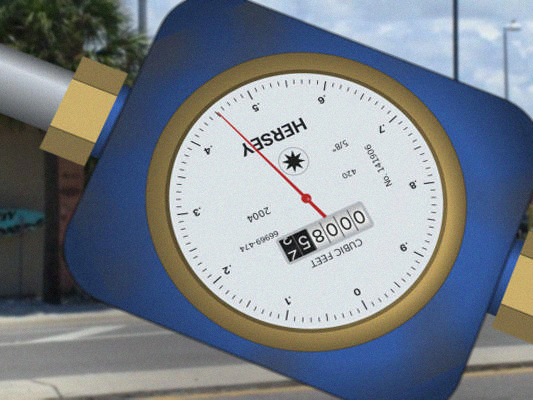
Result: 852.45 ft³
